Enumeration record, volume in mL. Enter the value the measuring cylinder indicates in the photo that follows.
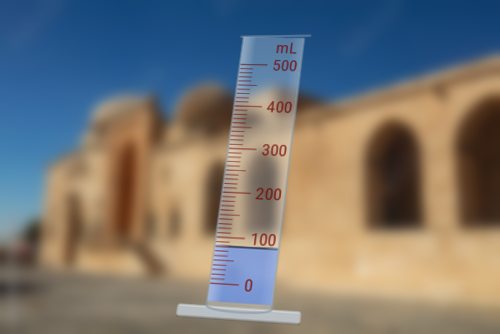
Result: 80 mL
